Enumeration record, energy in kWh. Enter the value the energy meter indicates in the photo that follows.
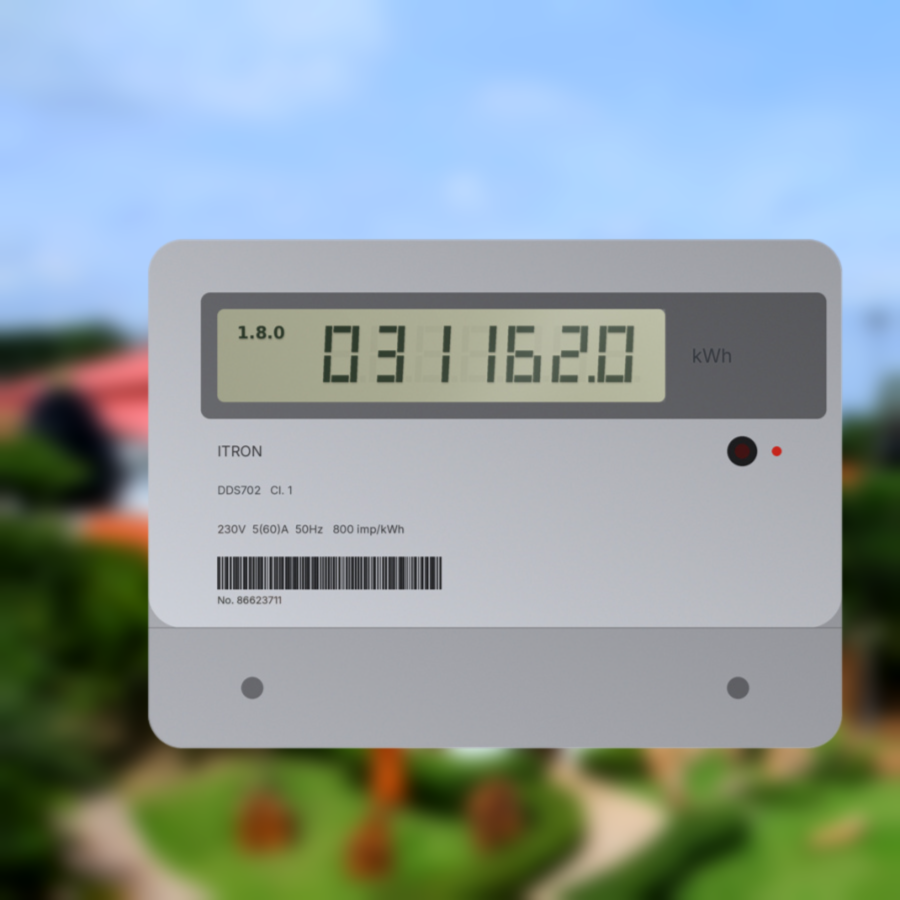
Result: 31162.0 kWh
